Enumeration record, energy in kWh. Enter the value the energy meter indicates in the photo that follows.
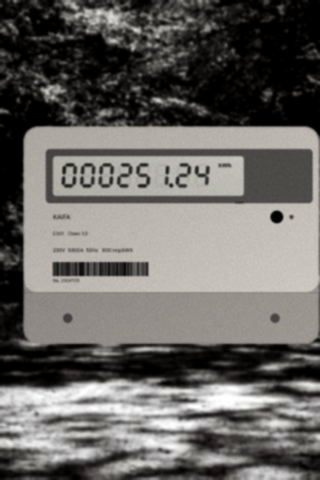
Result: 251.24 kWh
